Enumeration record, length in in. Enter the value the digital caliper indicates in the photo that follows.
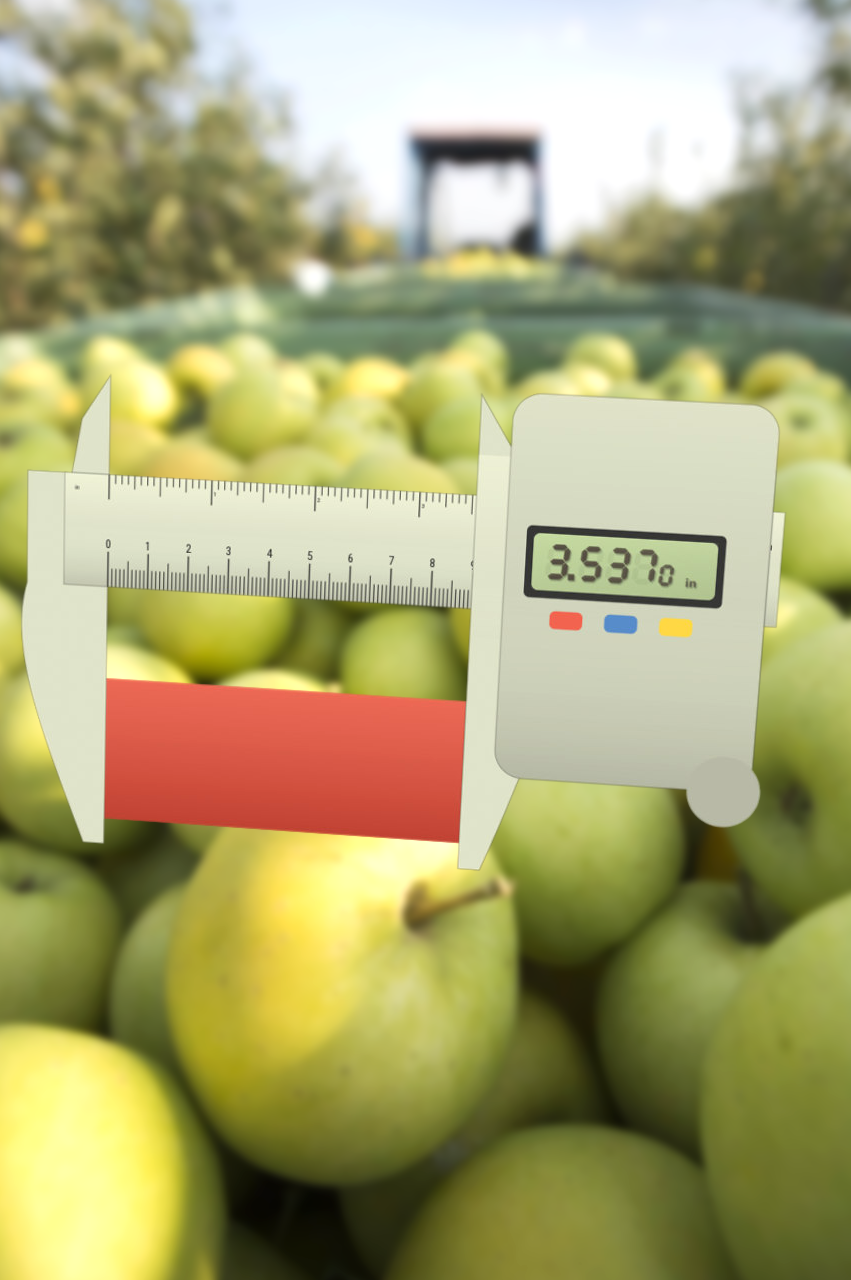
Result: 3.5370 in
